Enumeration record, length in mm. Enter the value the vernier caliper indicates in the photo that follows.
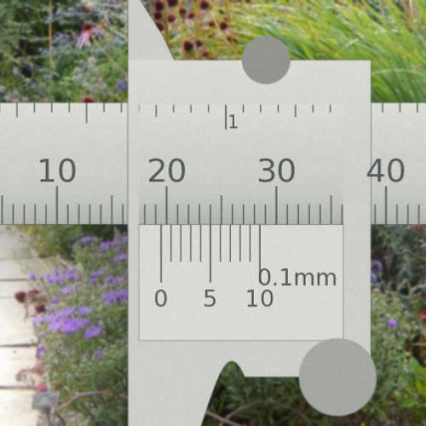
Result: 19.5 mm
